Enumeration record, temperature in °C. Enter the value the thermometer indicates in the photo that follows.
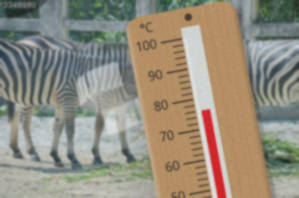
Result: 76 °C
